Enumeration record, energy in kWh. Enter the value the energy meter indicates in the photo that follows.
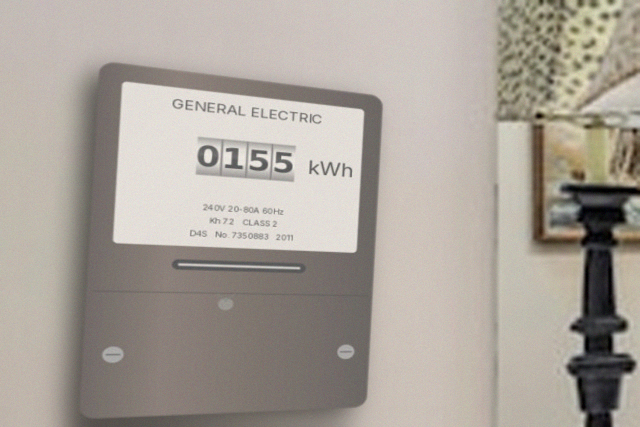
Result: 155 kWh
